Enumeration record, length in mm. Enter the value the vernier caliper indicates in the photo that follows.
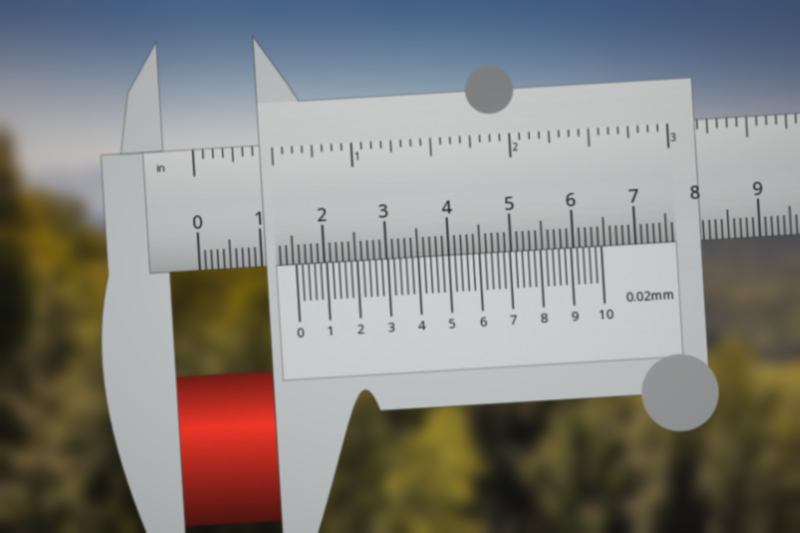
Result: 15.5 mm
